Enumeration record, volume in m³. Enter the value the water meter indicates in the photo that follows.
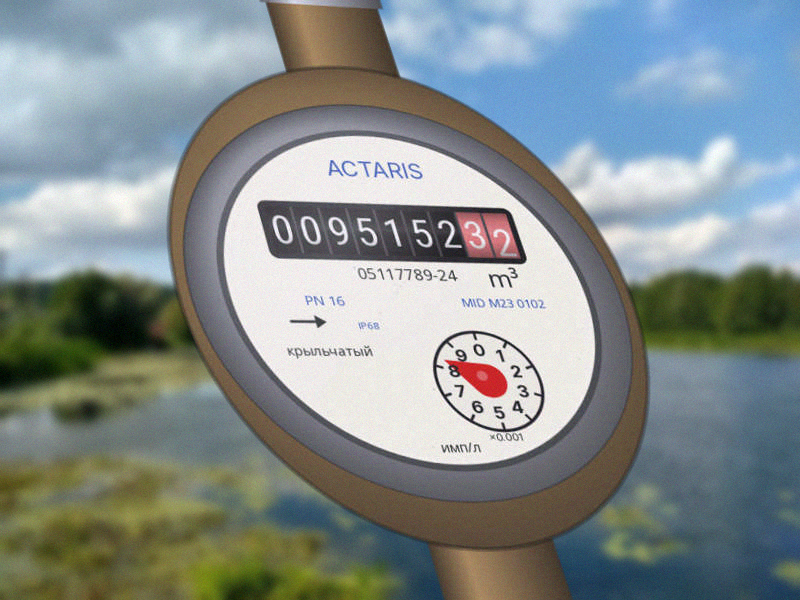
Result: 95152.318 m³
